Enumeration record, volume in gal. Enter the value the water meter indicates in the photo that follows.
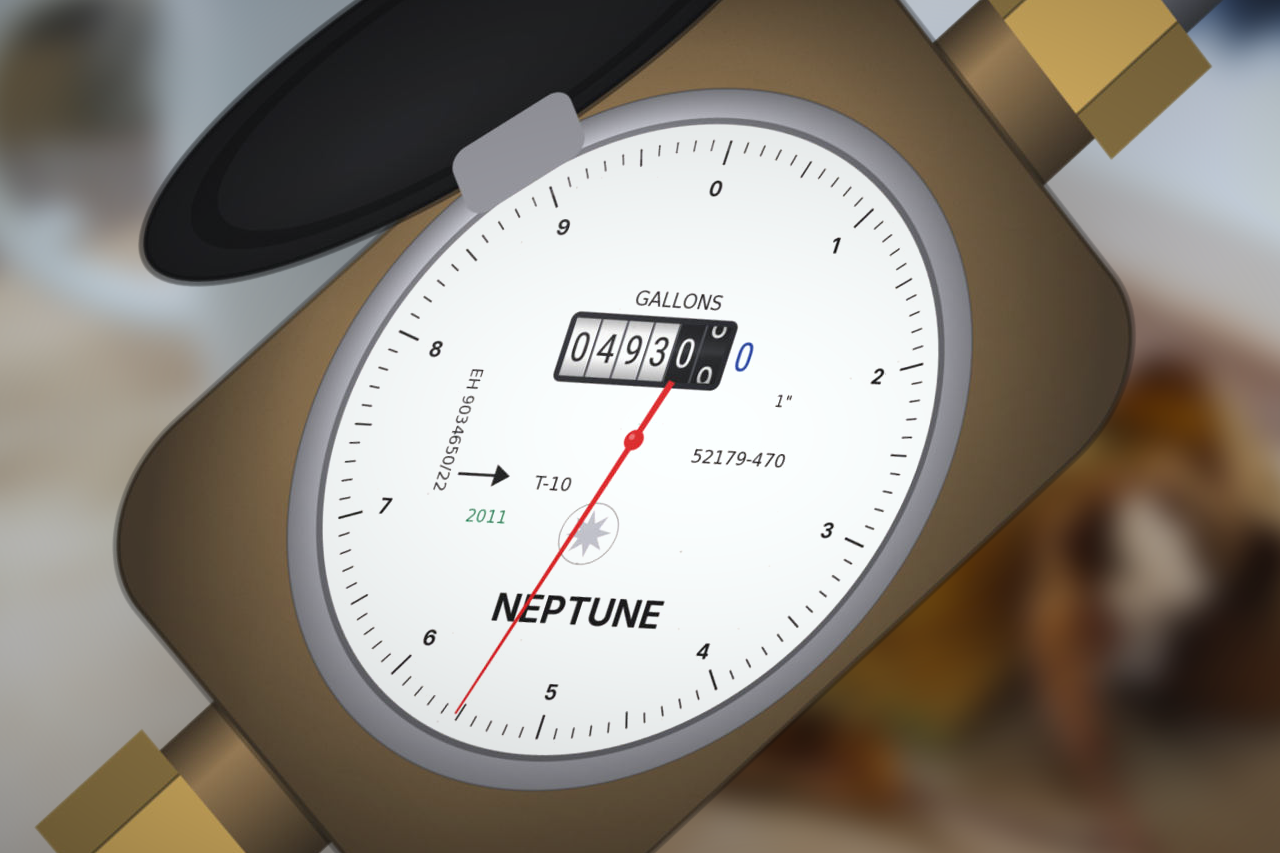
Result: 493085.5 gal
